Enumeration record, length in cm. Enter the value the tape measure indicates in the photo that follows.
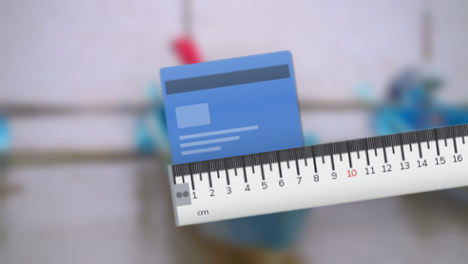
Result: 7.5 cm
